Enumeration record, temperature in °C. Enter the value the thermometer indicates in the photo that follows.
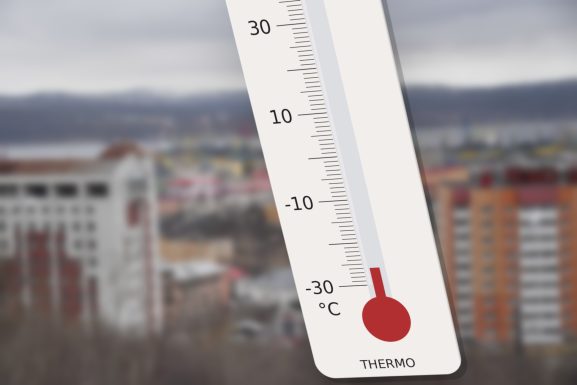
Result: -26 °C
